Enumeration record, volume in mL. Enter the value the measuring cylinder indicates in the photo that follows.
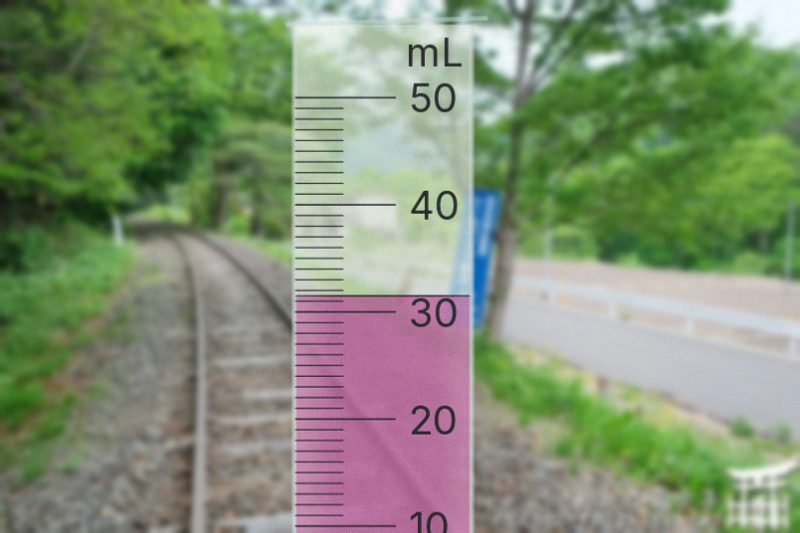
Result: 31.5 mL
